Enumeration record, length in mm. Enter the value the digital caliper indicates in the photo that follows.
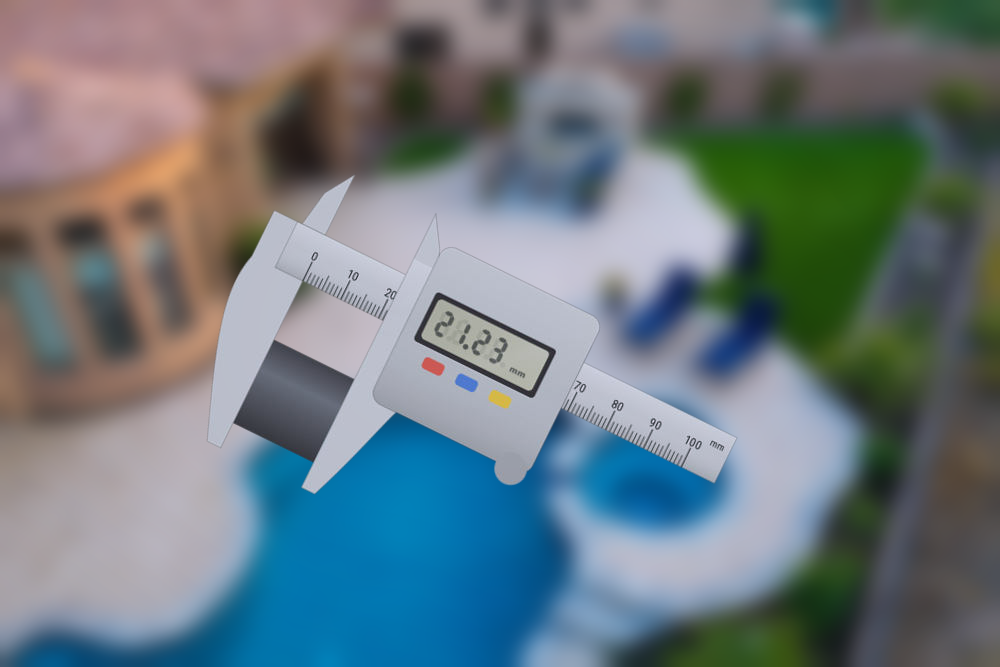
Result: 21.23 mm
